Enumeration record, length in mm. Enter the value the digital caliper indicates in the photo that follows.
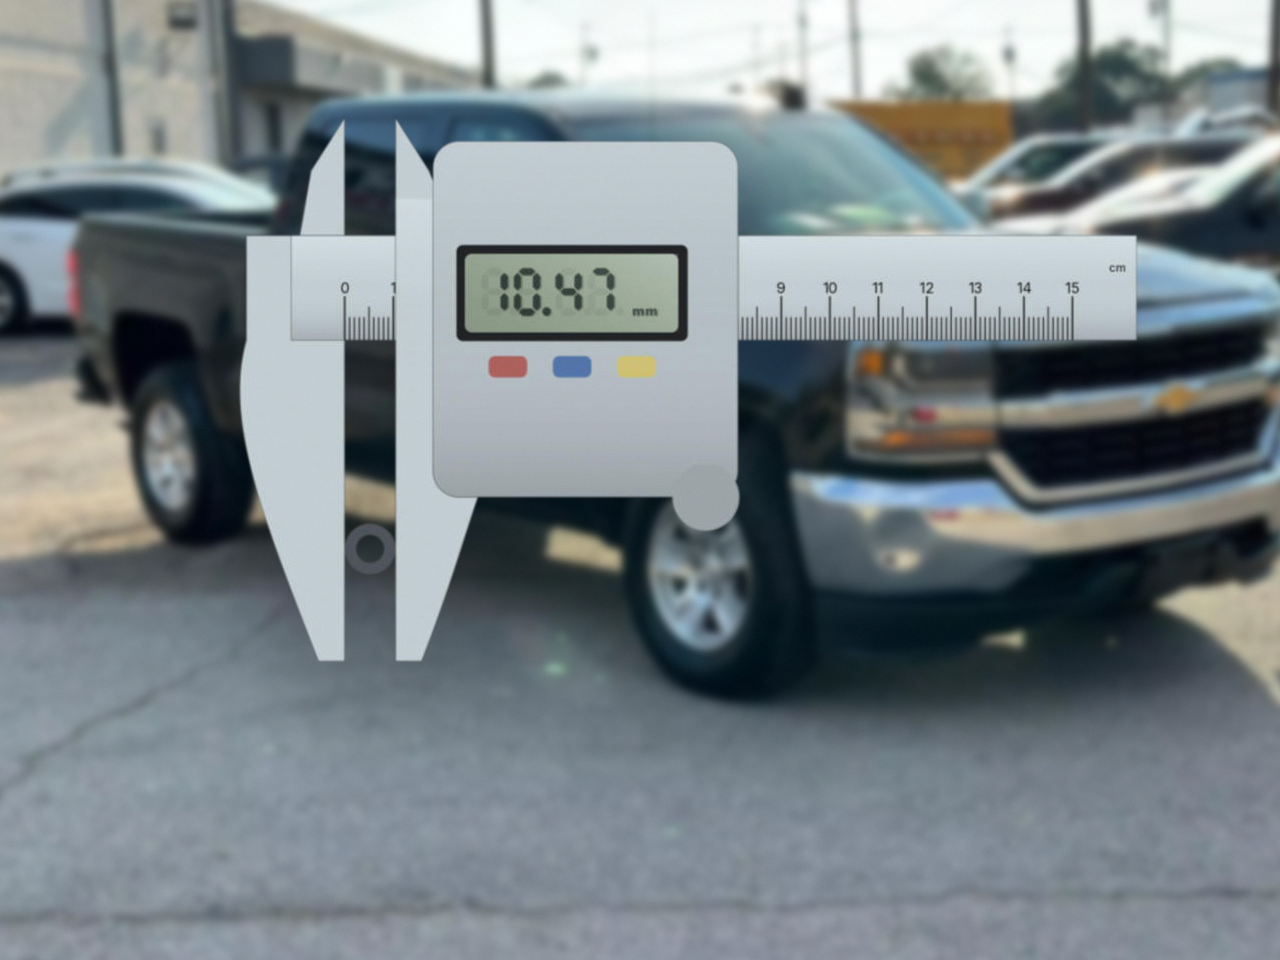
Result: 10.47 mm
